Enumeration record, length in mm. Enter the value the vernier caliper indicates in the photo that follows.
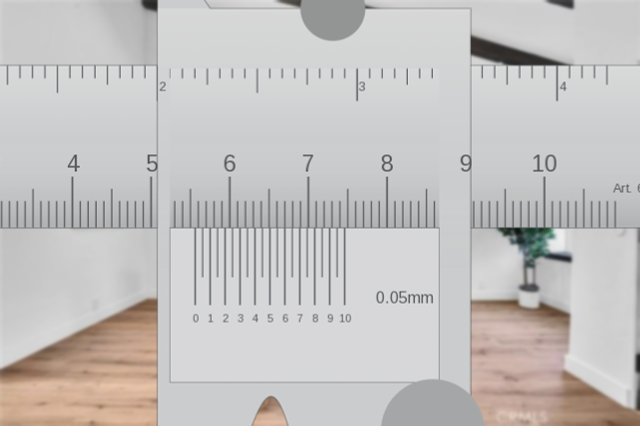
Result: 55.6 mm
